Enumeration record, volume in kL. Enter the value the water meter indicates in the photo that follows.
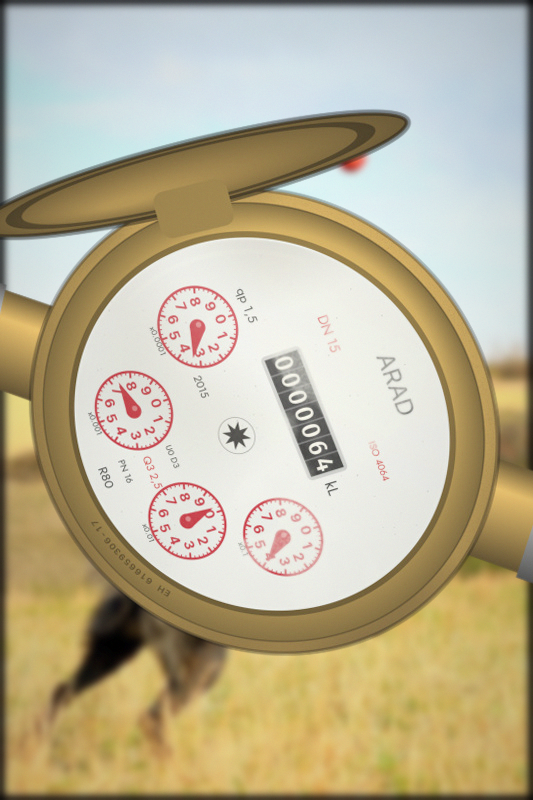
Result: 64.3973 kL
